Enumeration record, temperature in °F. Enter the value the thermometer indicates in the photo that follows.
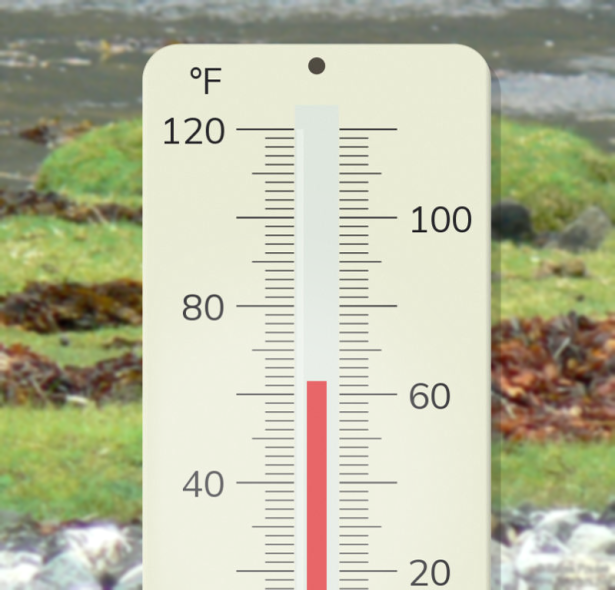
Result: 63 °F
